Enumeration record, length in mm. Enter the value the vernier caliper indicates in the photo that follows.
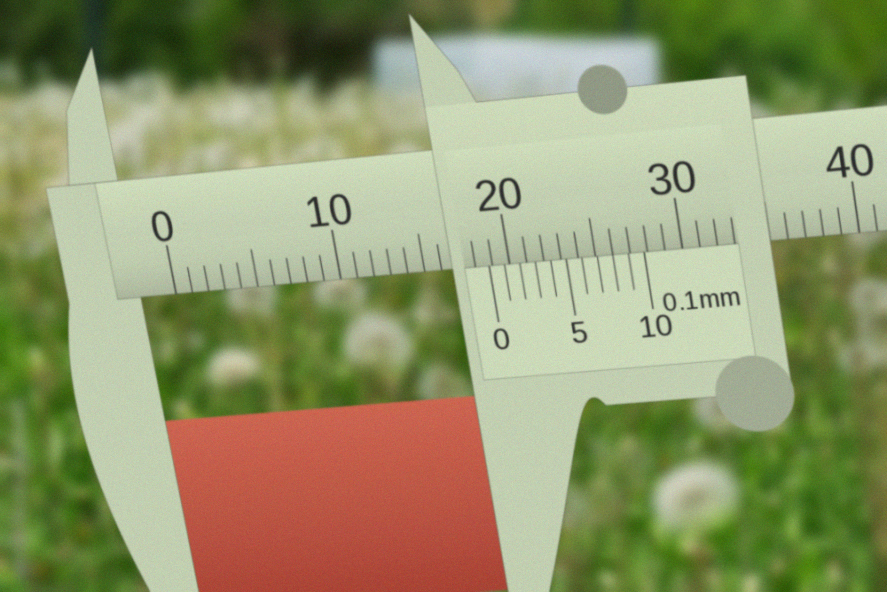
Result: 18.8 mm
